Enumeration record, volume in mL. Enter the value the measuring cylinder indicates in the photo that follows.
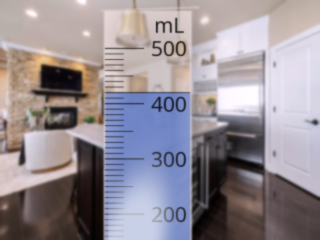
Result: 420 mL
